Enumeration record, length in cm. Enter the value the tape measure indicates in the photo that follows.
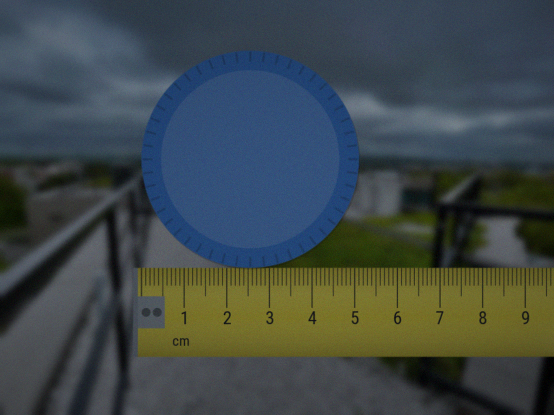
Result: 5.1 cm
